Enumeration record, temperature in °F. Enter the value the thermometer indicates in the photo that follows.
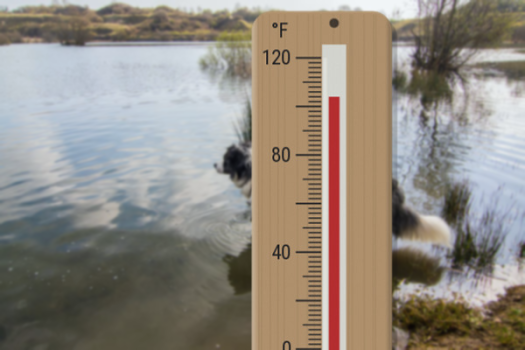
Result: 104 °F
